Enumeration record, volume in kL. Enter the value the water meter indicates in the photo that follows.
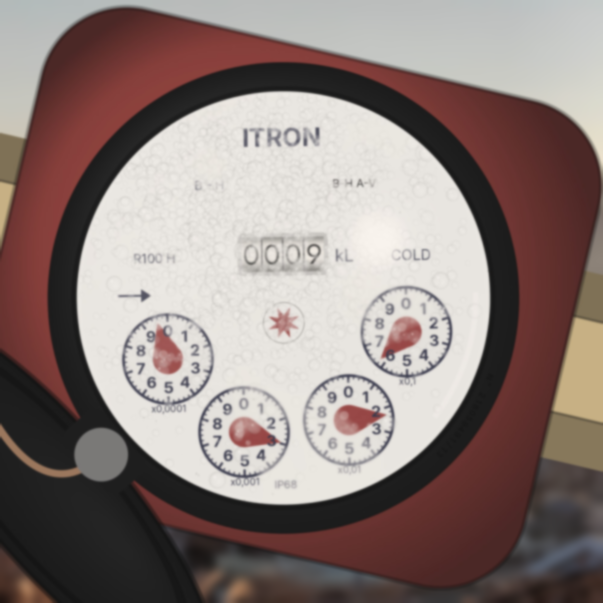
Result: 9.6229 kL
